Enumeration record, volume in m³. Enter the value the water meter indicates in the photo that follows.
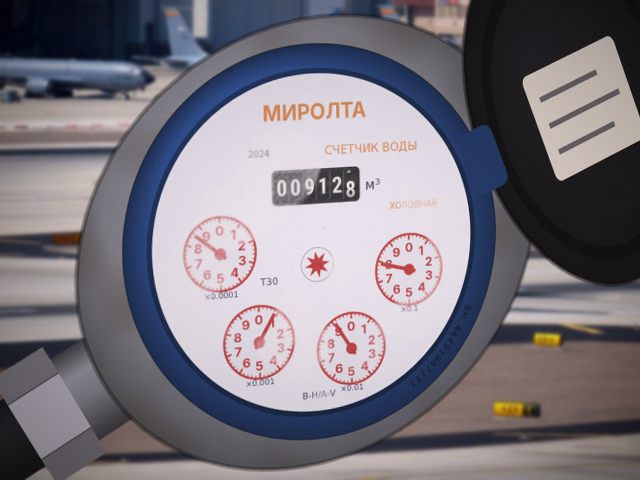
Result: 9127.7908 m³
